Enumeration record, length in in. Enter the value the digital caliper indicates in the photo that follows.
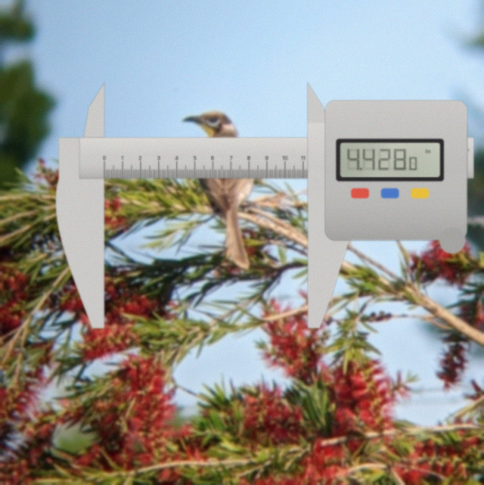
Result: 4.4280 in
